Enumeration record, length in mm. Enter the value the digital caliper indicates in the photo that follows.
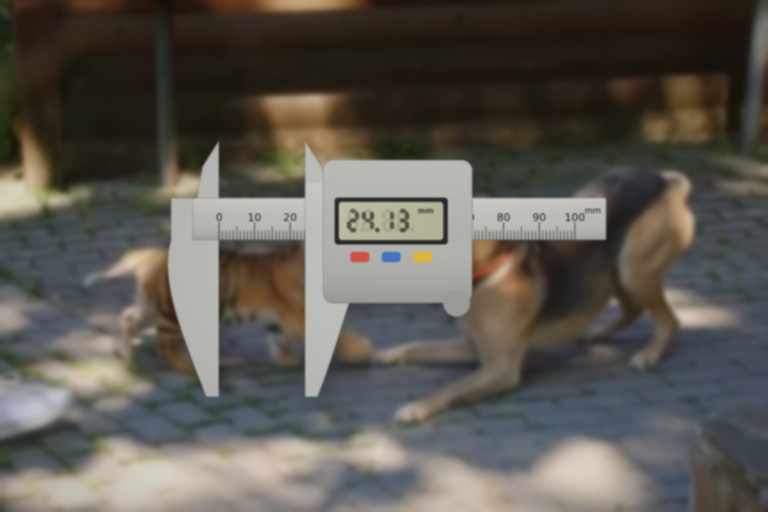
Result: 24.13 mm
